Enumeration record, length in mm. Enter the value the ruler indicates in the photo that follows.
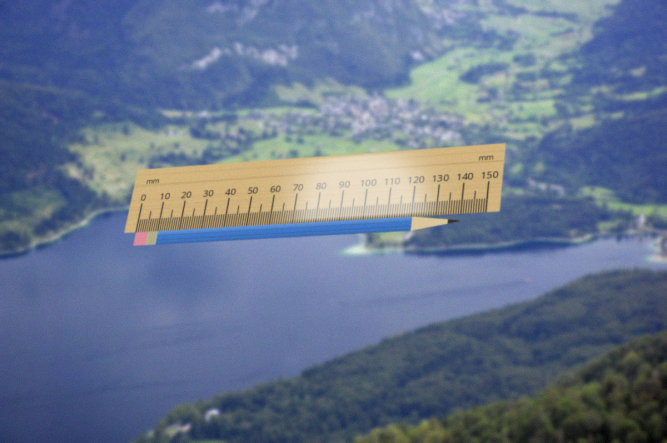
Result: 140 mm
